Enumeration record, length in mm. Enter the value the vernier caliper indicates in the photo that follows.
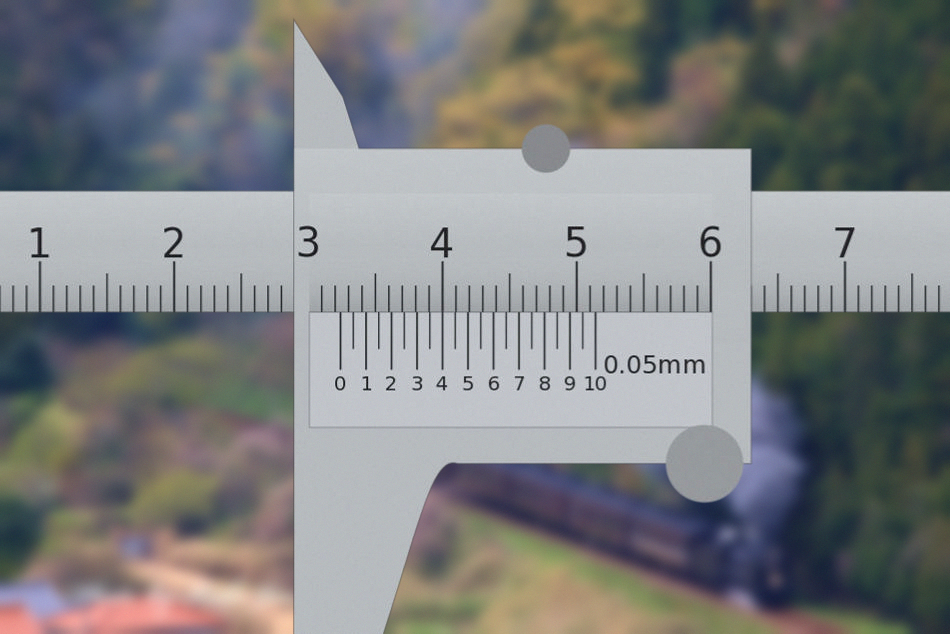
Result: 32.4 mm
